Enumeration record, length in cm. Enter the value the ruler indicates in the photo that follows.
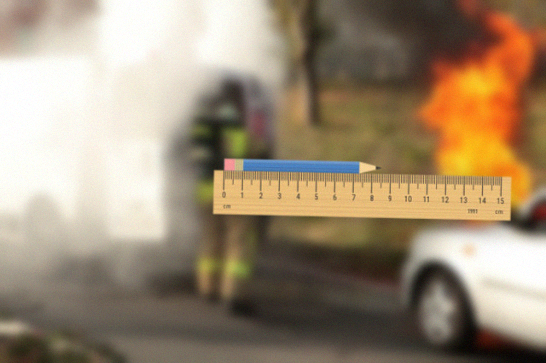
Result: 8.5 cm
